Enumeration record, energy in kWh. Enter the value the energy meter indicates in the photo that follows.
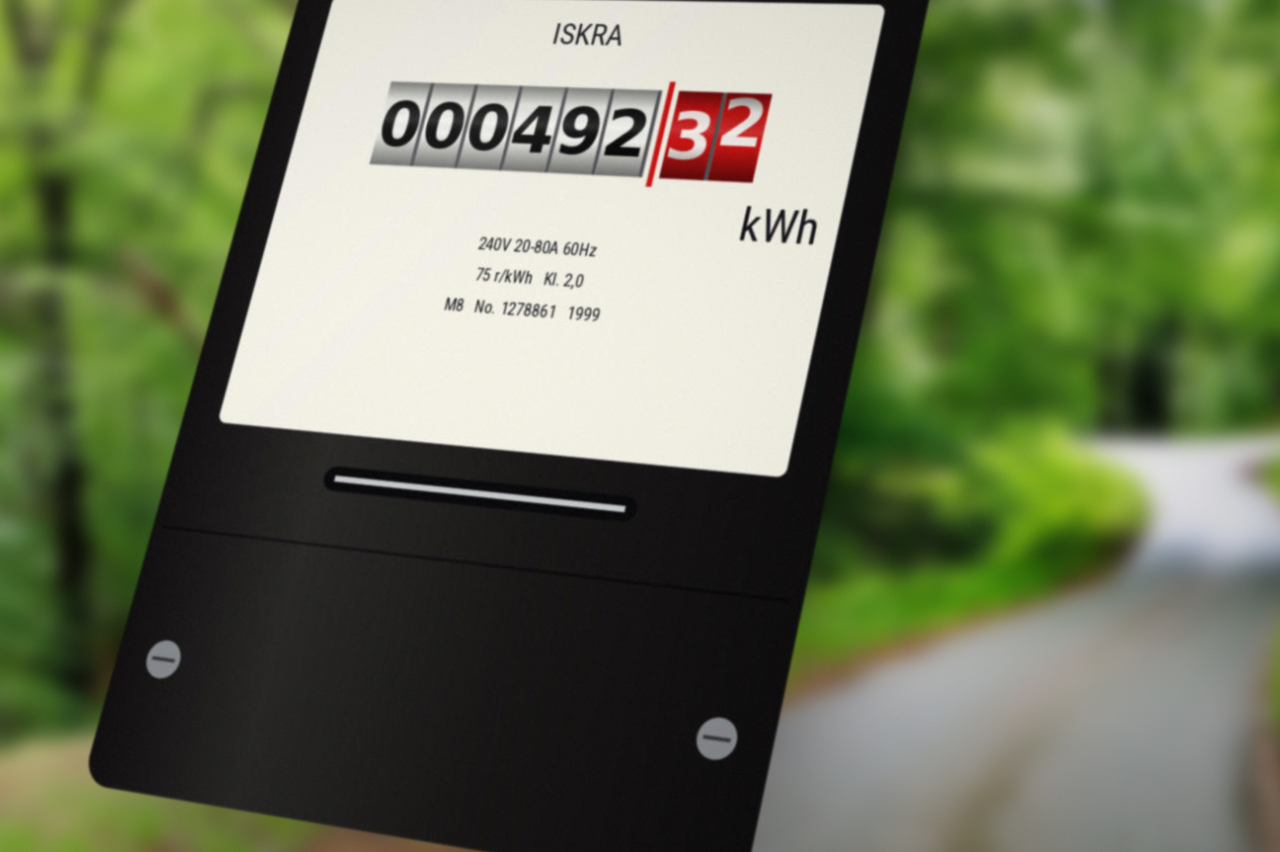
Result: 492.32 kWh
